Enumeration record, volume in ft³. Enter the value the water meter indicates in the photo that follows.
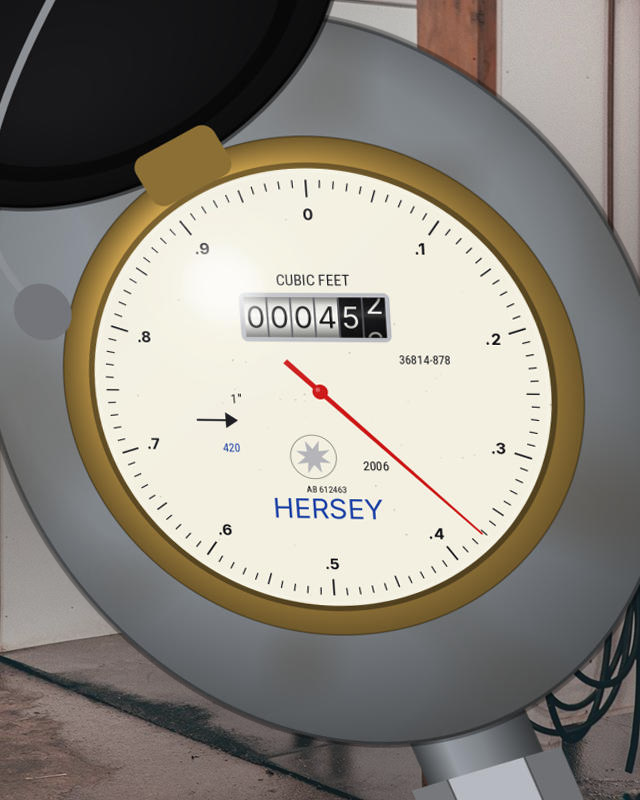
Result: 452.37 ft³
